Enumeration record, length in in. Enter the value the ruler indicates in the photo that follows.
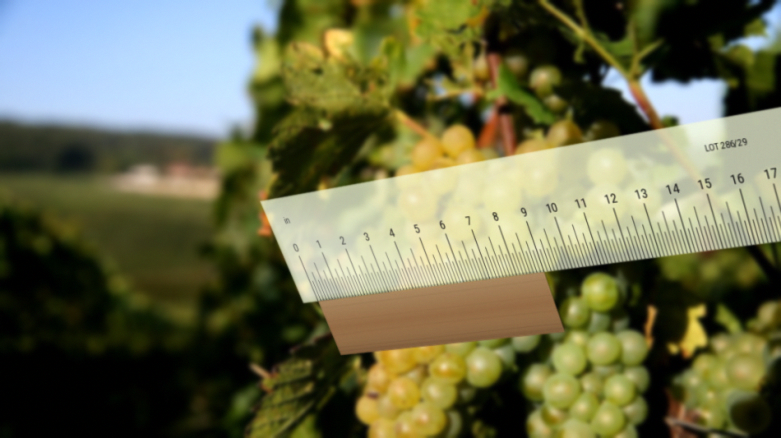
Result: 9 in
